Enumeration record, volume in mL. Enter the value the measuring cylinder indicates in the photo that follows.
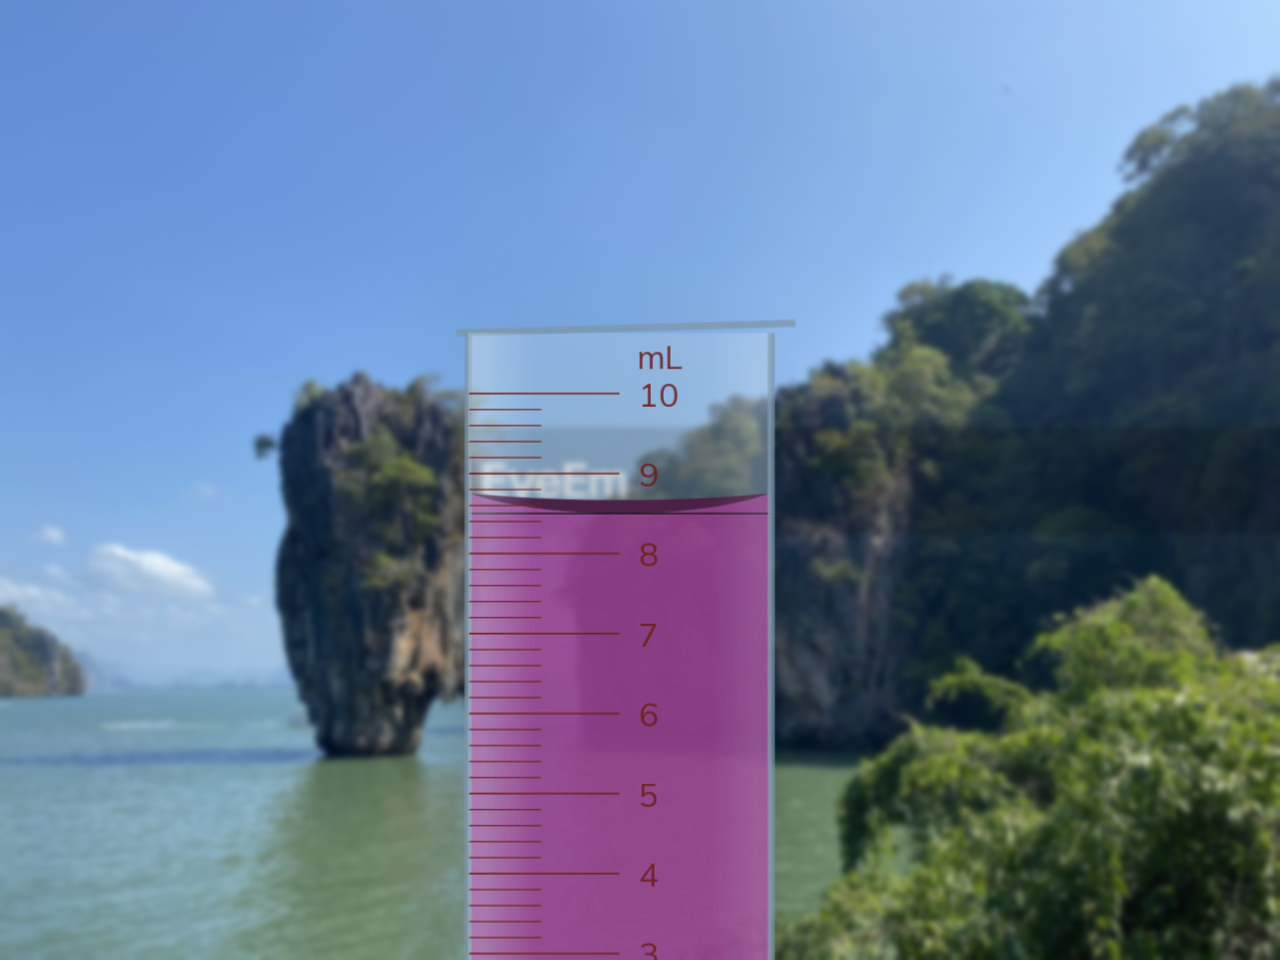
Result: 8.5 mL
